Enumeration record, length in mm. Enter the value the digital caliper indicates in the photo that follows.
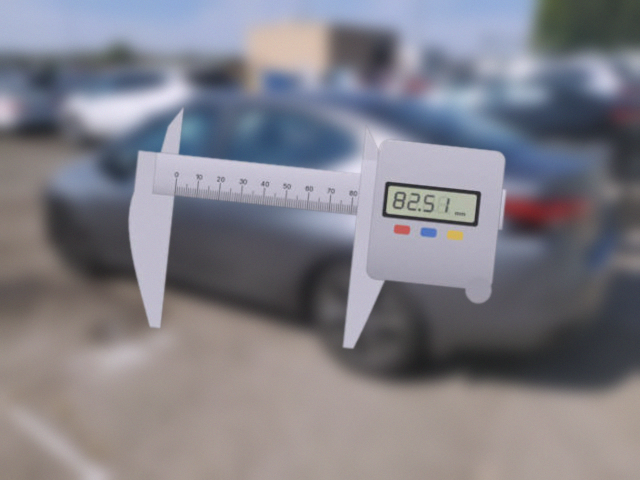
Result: 82.51 mm
